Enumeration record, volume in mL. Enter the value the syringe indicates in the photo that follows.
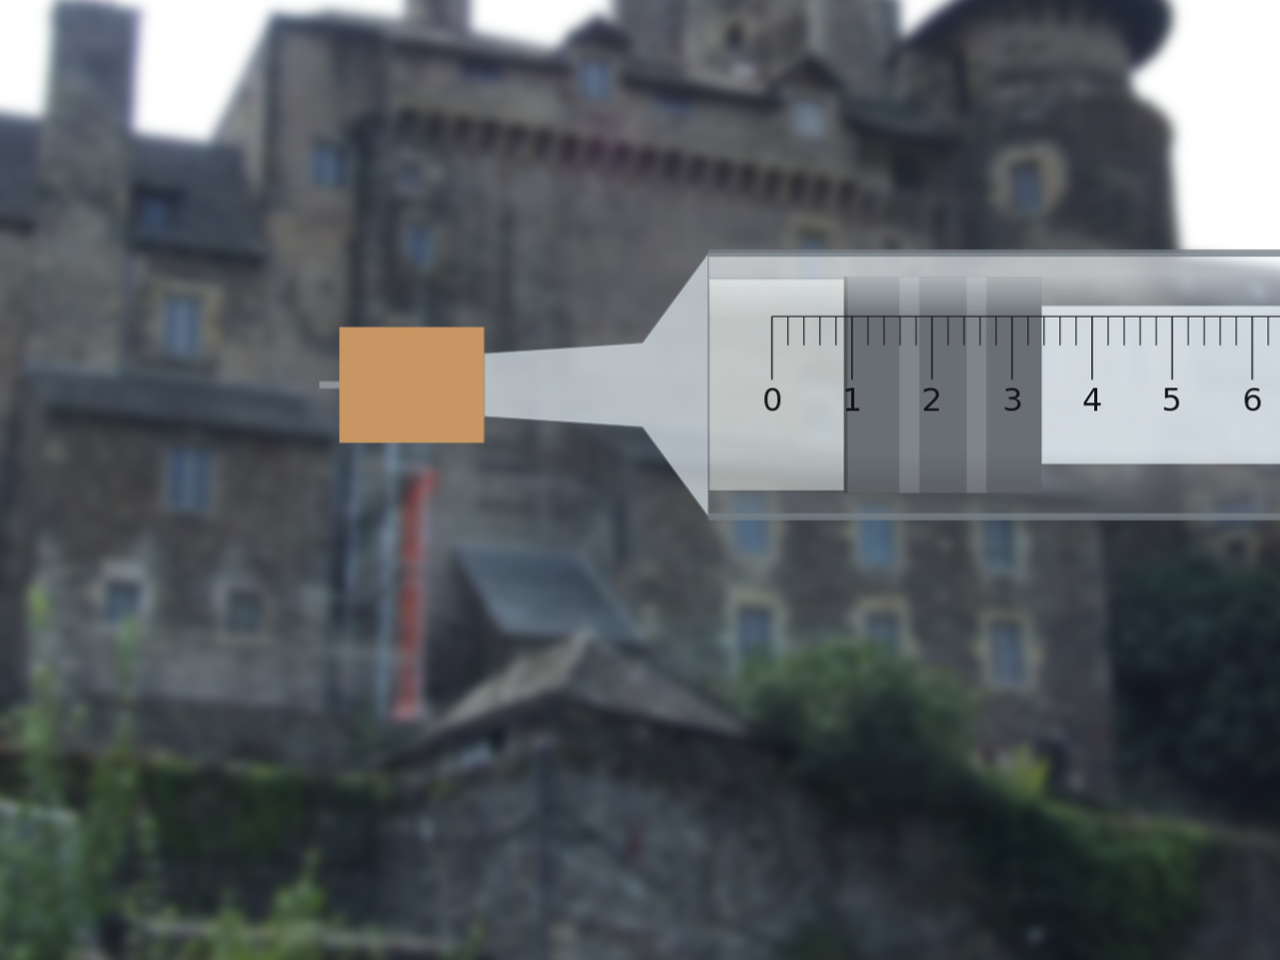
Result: 0.9 mL
